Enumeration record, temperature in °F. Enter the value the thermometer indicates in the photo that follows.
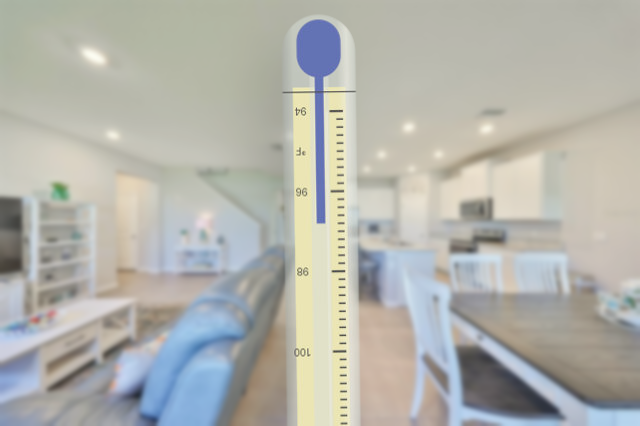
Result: 96.8 °F
